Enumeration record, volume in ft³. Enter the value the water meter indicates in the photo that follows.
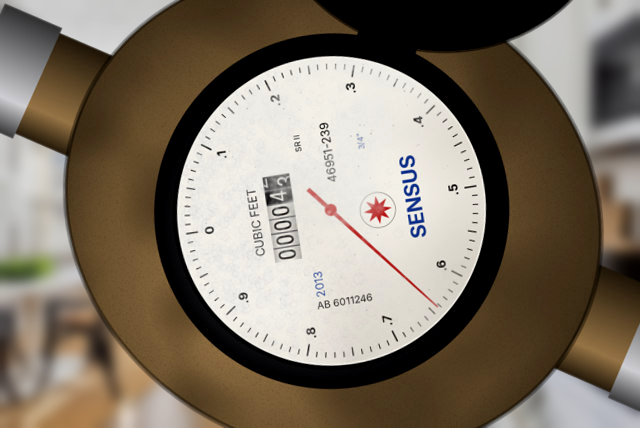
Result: 42.64 ft³
